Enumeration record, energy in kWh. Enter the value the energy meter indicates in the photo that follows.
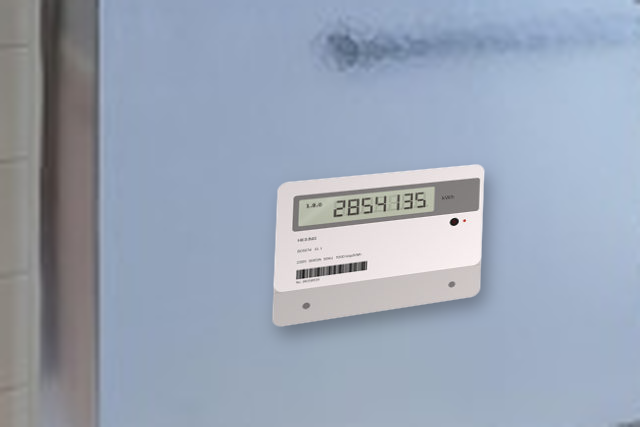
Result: 2854135 kWh
